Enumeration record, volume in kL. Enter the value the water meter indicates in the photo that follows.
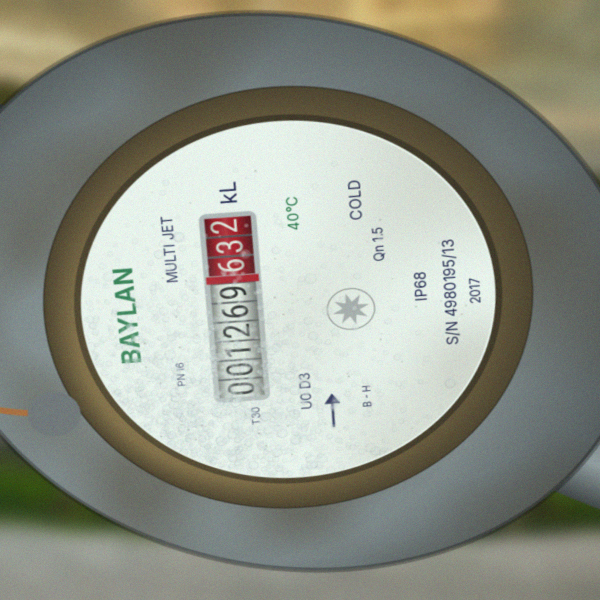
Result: 1269.632 kL
